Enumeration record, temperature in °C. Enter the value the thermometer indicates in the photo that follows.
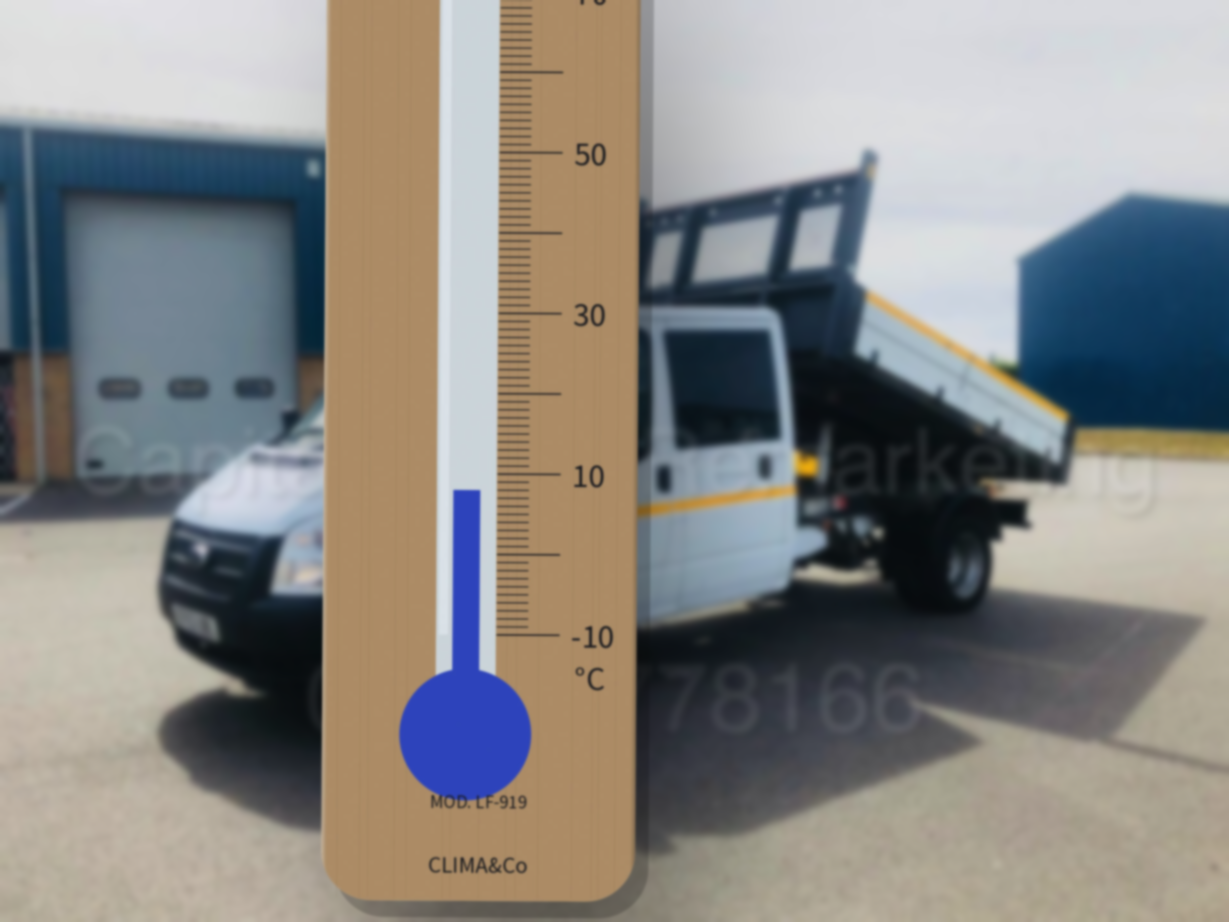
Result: 8 °C
